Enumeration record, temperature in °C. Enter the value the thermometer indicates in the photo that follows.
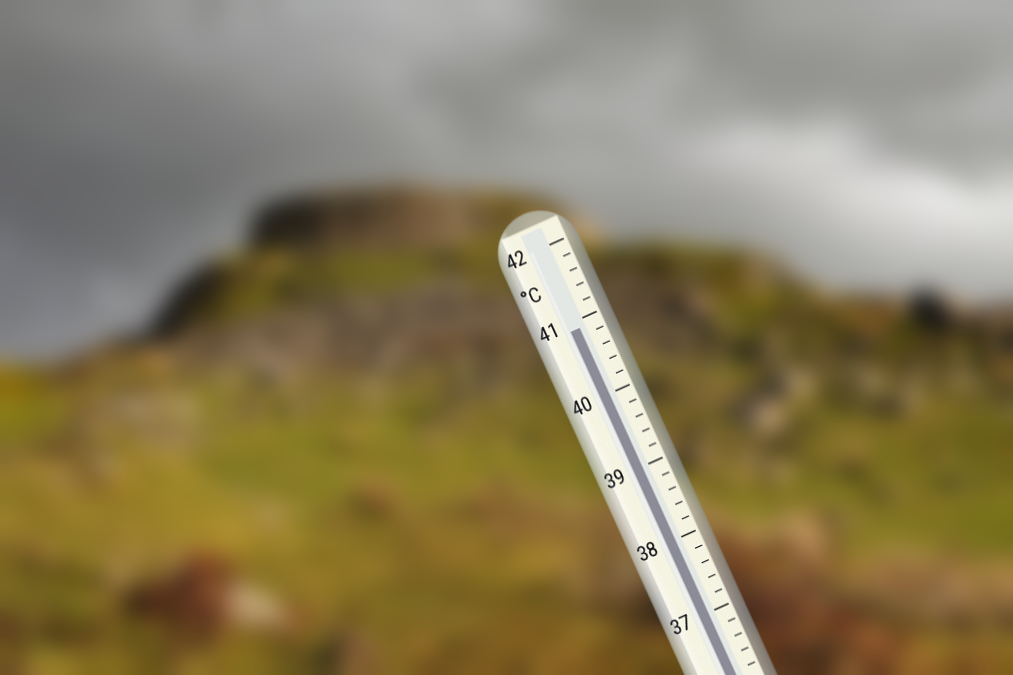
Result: 40.9 °C
